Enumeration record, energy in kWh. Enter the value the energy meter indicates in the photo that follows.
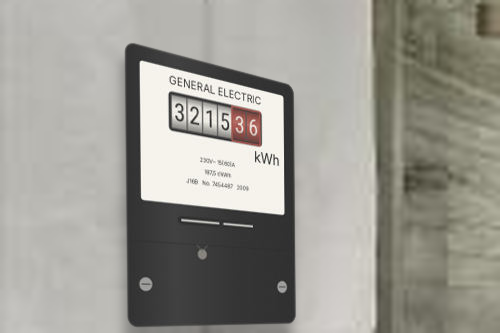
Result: 3215.36 kWh
